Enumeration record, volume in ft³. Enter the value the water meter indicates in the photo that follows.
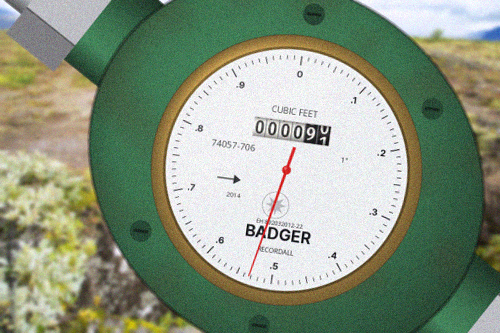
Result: 90.53 ft³
